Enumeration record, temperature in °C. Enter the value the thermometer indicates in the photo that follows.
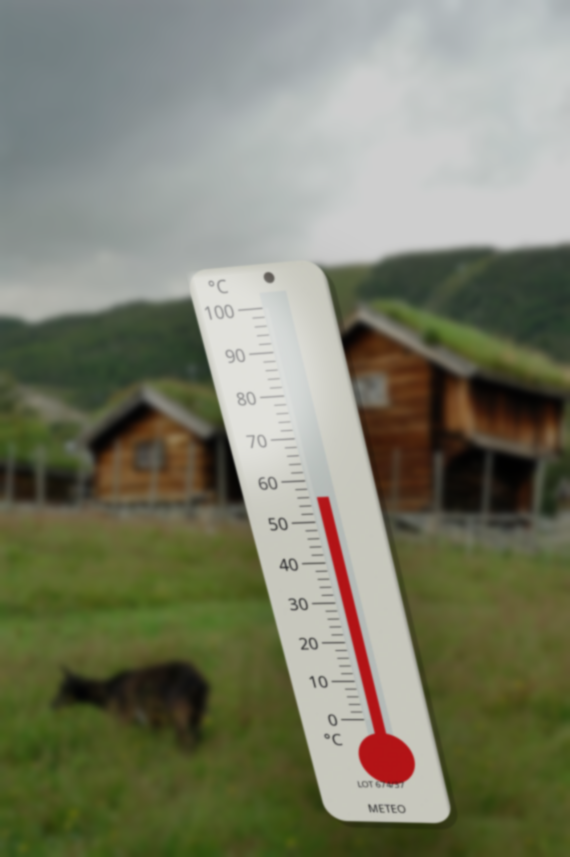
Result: 56 °C
